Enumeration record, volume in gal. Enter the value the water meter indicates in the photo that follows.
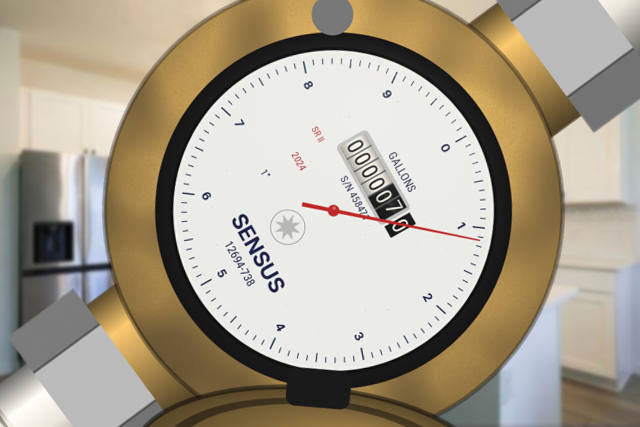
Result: 71.1 gal
